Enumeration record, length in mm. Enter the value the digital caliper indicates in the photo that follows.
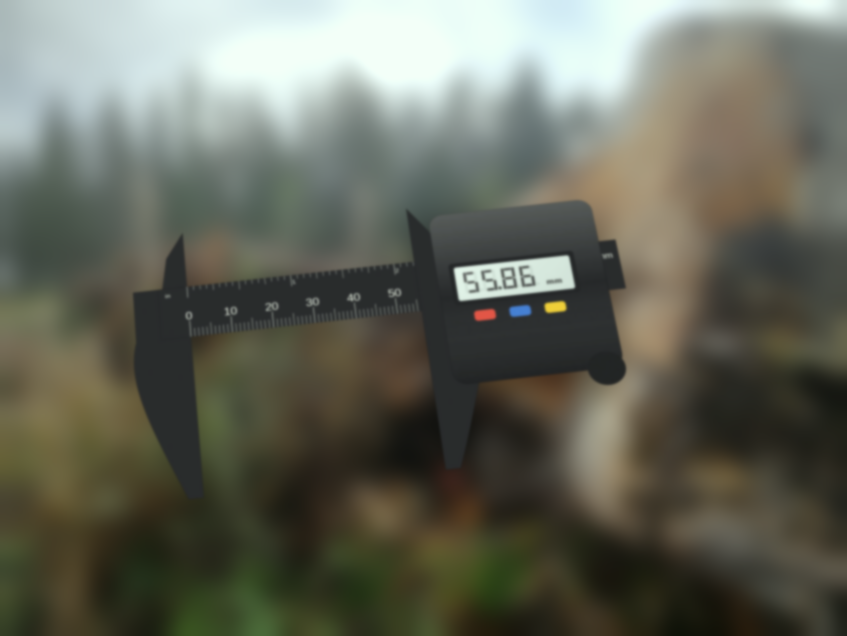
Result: 55.86 mm
